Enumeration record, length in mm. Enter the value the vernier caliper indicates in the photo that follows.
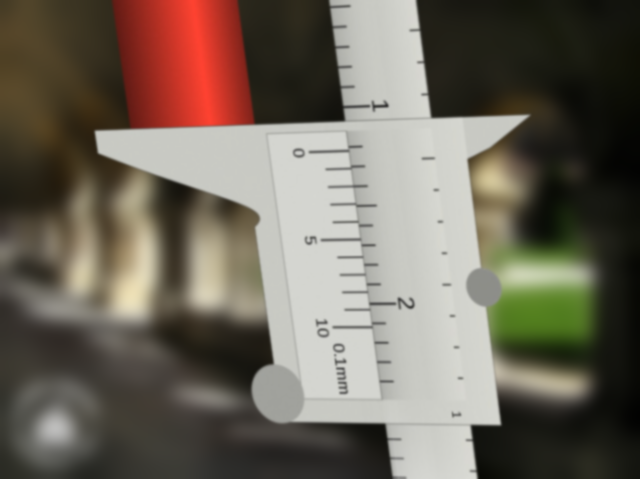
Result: 12.2 mm
